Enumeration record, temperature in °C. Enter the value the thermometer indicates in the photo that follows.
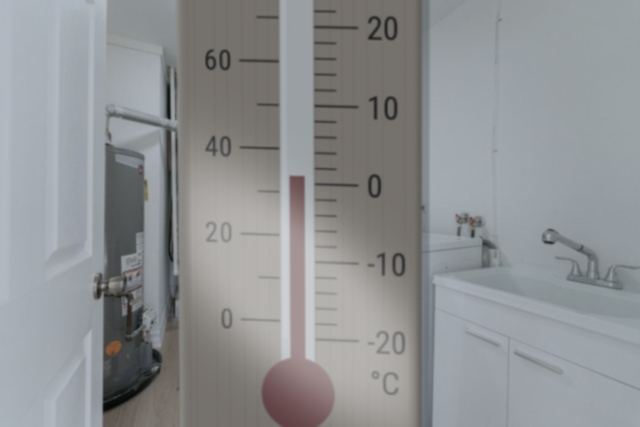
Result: 1 °C
